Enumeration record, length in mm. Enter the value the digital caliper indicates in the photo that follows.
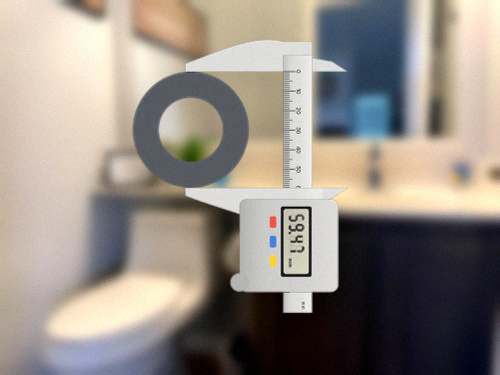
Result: 59.47 mm
